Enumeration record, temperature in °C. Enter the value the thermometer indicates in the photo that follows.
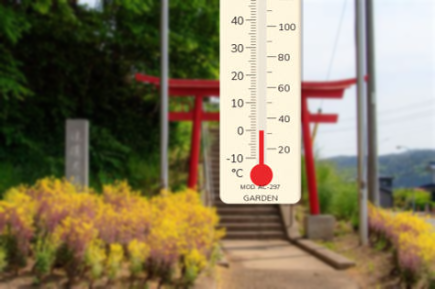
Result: 0 °C
